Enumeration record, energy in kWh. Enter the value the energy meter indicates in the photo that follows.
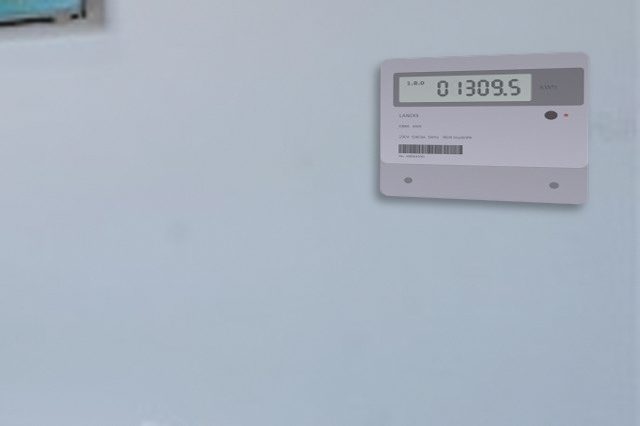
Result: 1309.5 kWh
